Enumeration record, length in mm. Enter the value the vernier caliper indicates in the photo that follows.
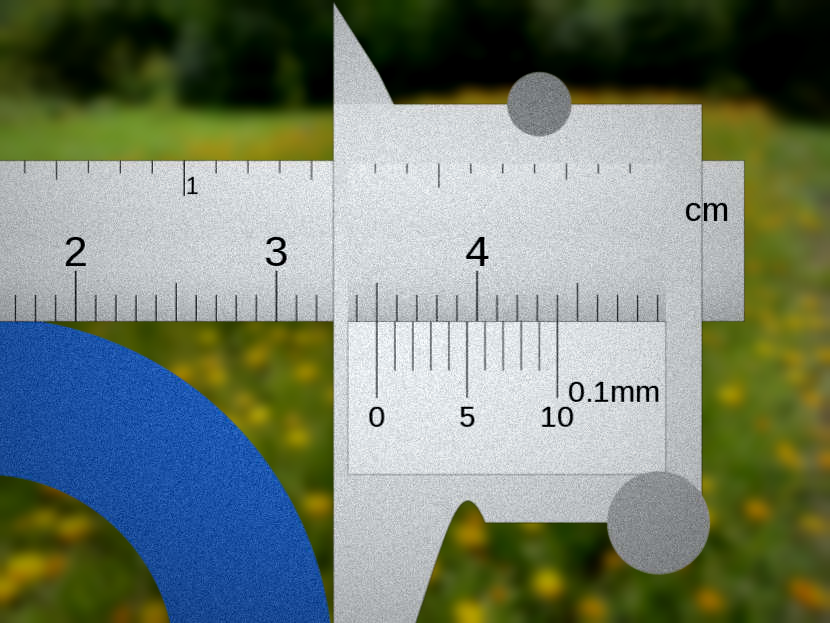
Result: 35.0 mm
